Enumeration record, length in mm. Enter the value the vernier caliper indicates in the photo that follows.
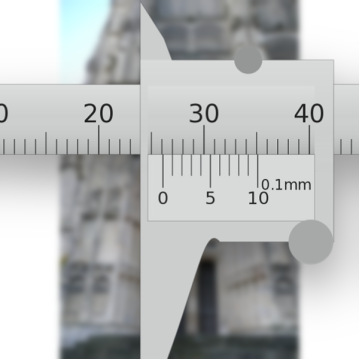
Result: 26.1 mm
